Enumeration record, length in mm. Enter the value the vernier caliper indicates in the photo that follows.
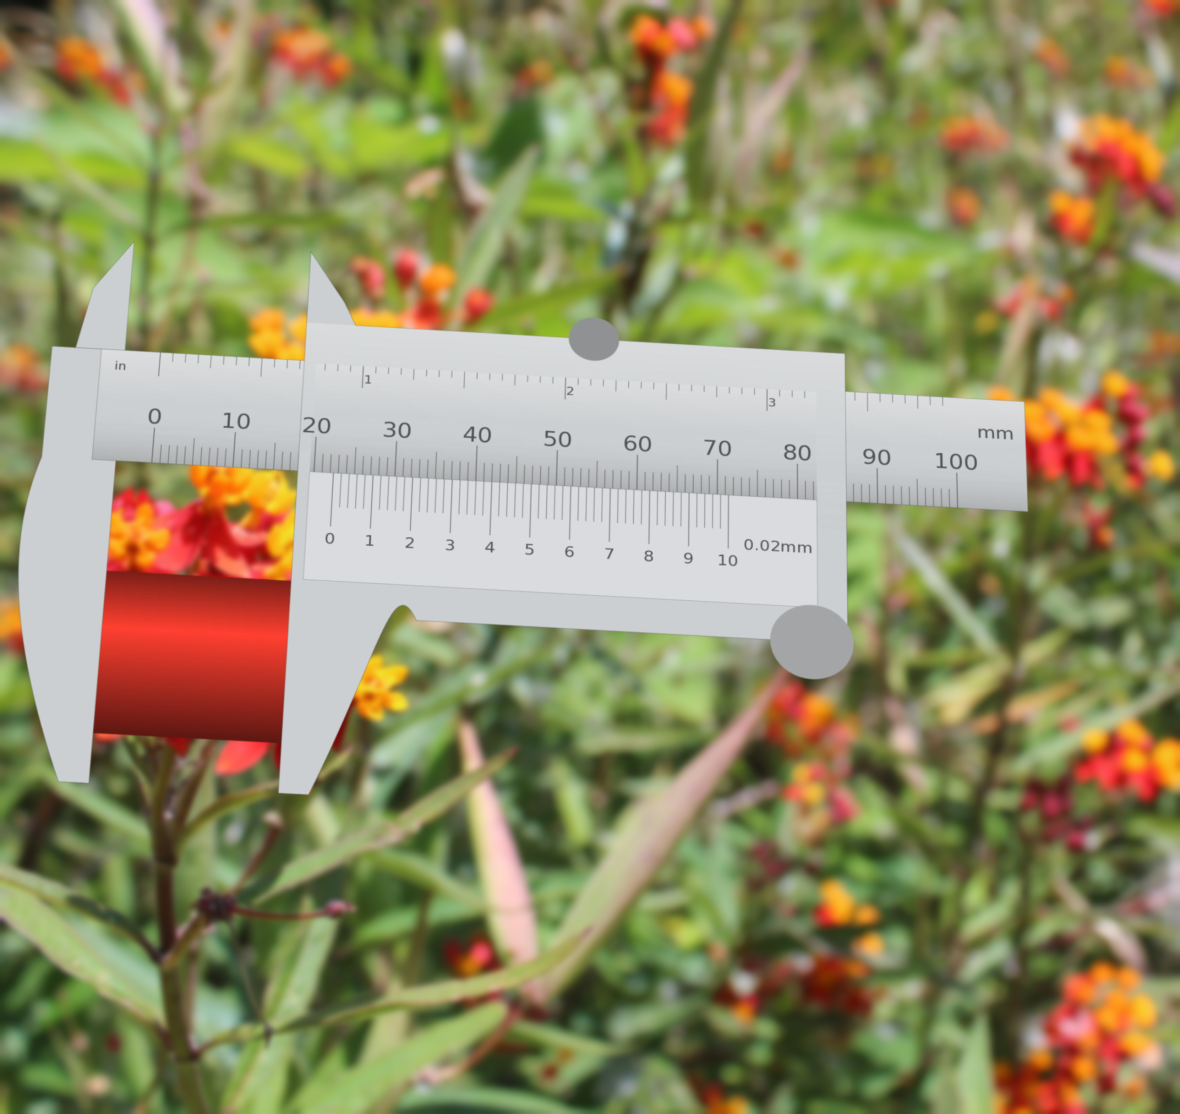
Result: 22.4 mm
